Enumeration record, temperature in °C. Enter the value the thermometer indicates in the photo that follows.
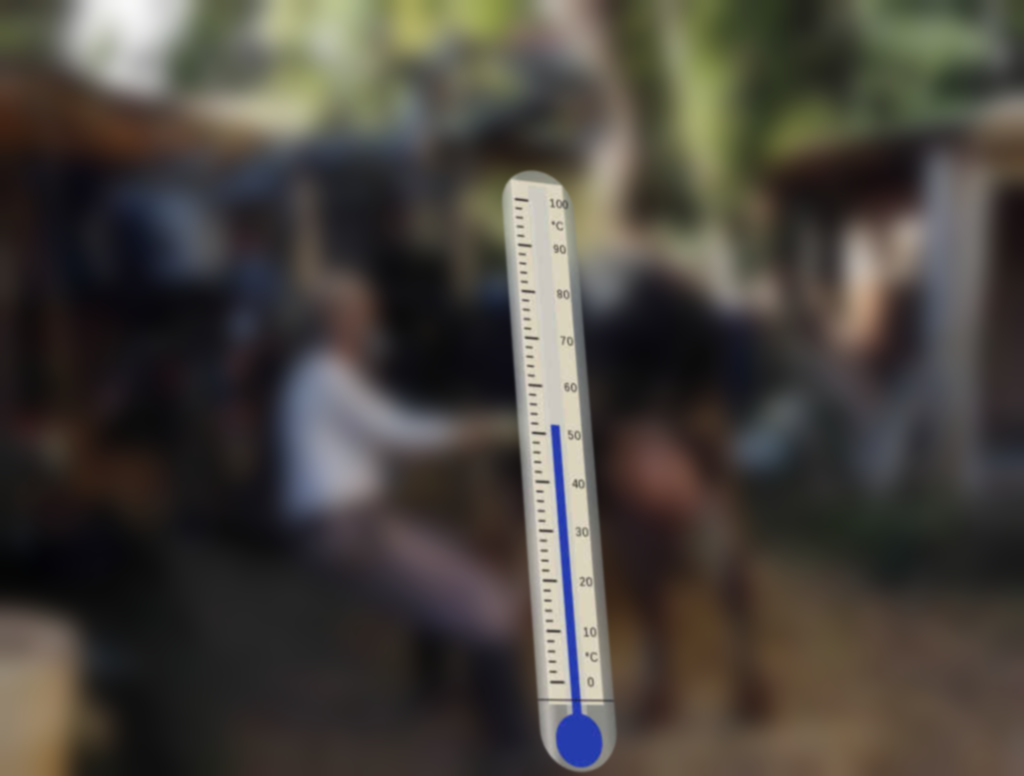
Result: 52 °C
